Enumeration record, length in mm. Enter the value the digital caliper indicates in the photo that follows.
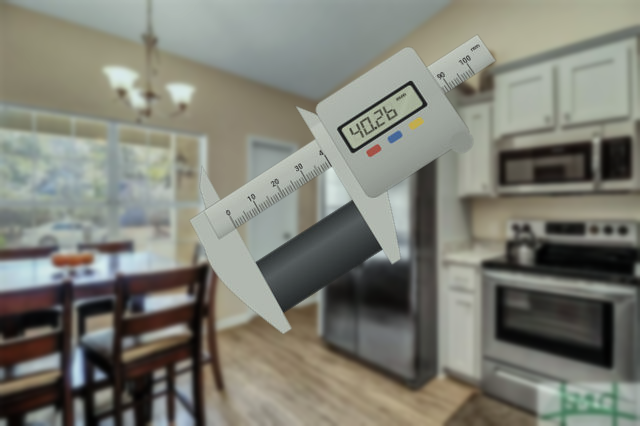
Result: 40.26 mm
